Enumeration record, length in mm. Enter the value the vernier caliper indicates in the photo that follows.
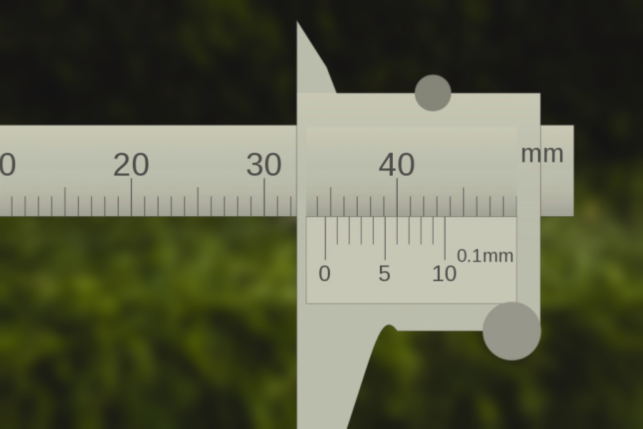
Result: 34.6 mm
